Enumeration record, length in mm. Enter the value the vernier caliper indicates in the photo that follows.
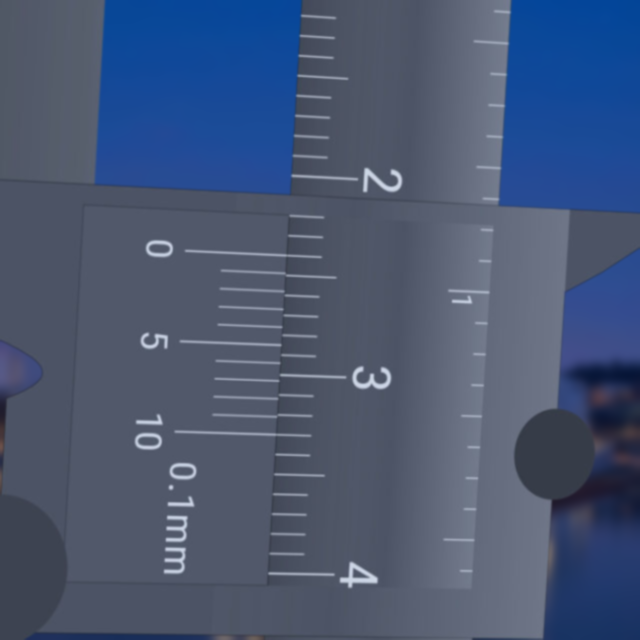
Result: 24.0 mm
